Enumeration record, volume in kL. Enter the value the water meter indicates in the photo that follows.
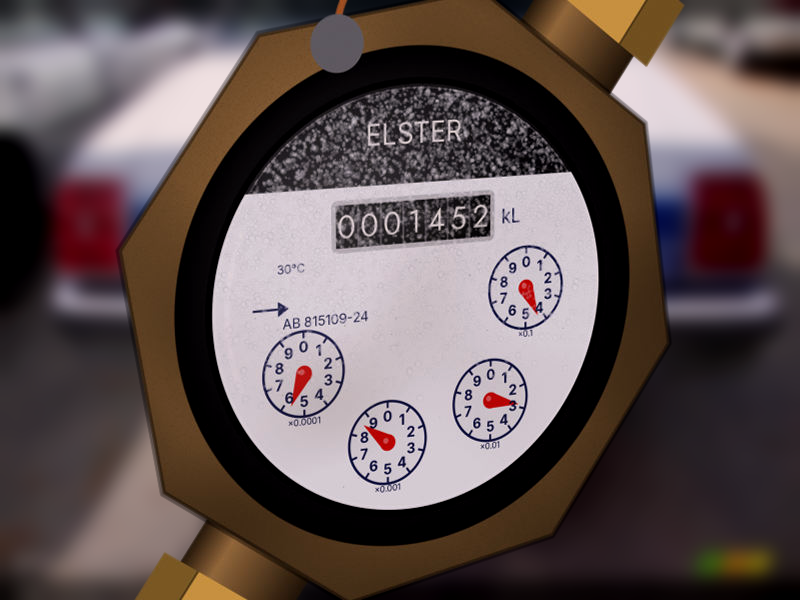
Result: 1452.4285 kL
